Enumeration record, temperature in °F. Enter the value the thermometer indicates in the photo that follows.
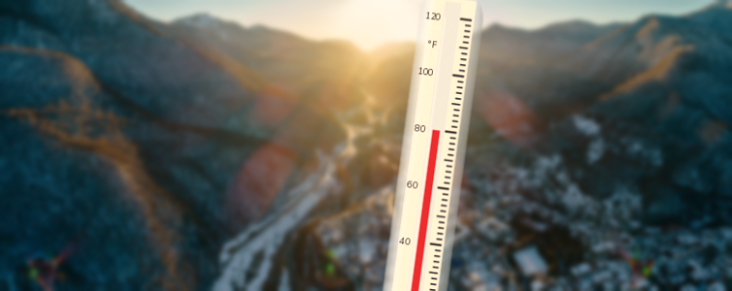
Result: 80 °F
